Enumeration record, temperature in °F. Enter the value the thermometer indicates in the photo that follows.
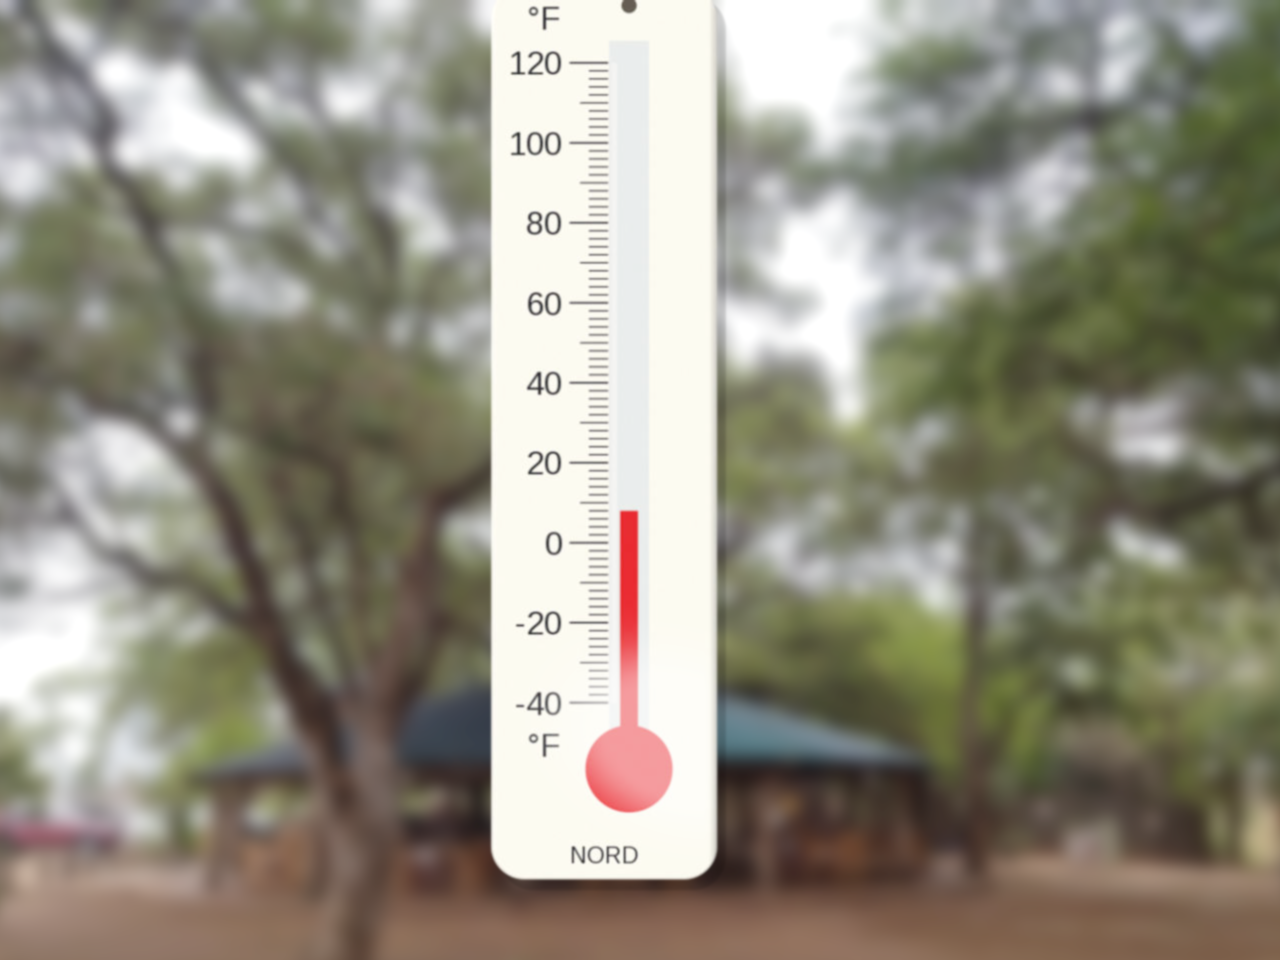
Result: 8 °F
